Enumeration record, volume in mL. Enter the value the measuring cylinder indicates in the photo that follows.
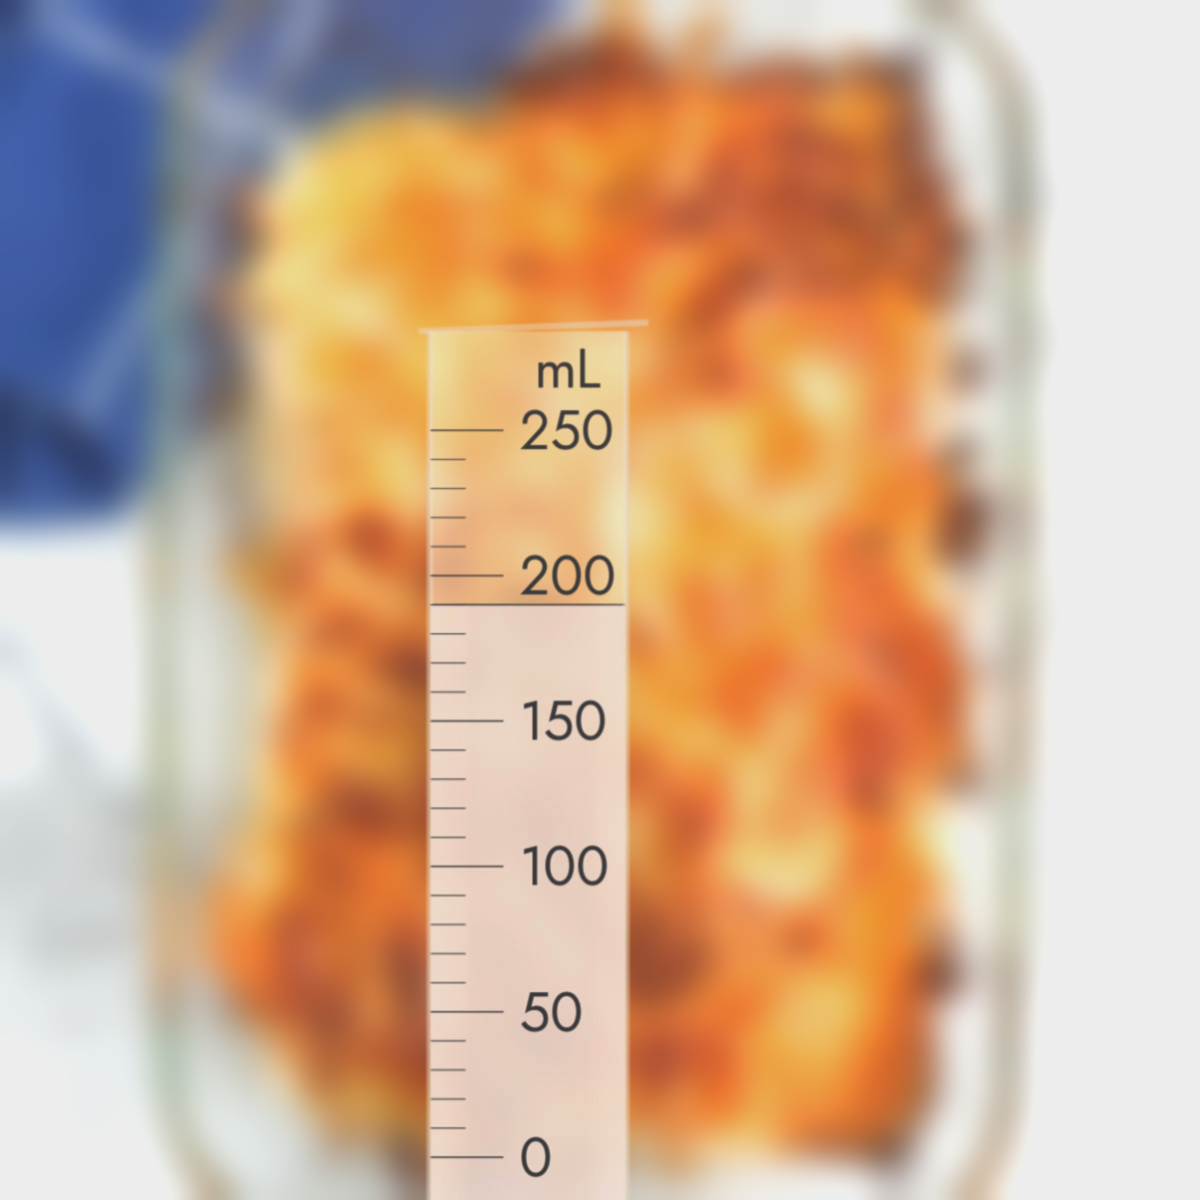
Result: 190 mL
